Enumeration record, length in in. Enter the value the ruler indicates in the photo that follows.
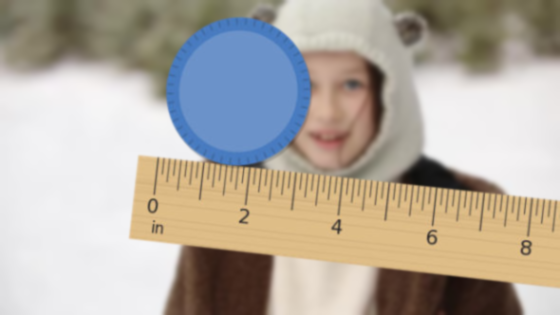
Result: 3.125 in
